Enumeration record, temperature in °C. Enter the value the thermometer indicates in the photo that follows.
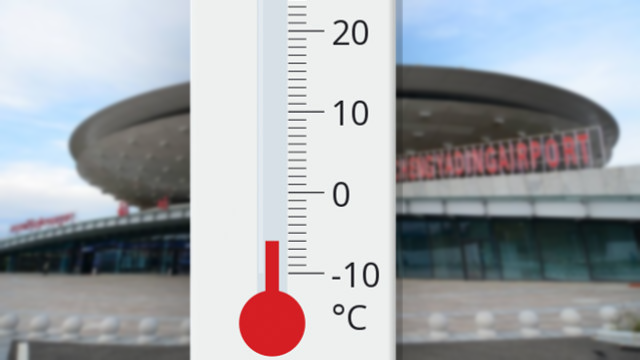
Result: -6 °C
